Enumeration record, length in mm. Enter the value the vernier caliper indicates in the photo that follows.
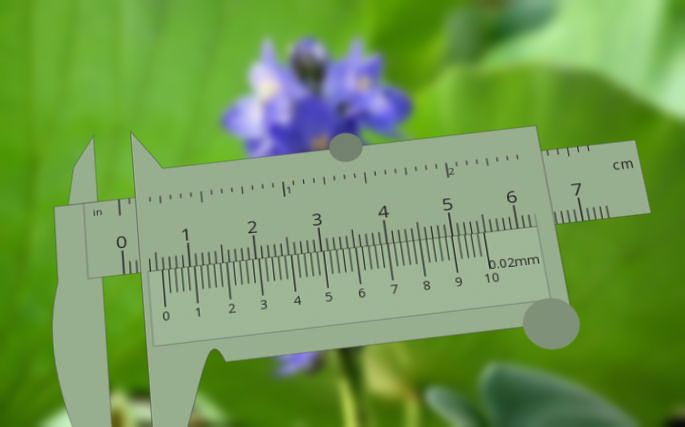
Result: 5.8 mm
